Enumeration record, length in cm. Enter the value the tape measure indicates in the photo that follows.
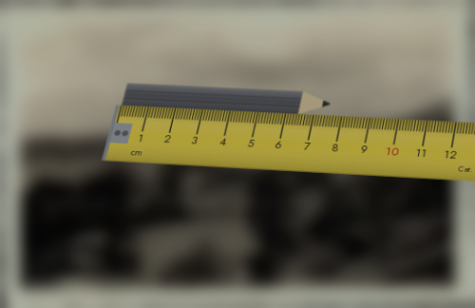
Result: 7.5 cm
